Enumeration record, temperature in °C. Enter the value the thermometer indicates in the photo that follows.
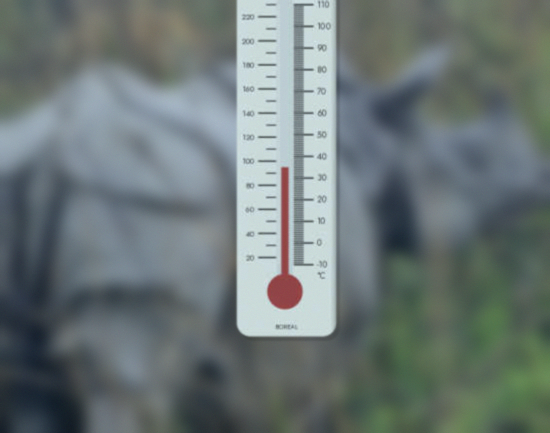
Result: 35 °C
